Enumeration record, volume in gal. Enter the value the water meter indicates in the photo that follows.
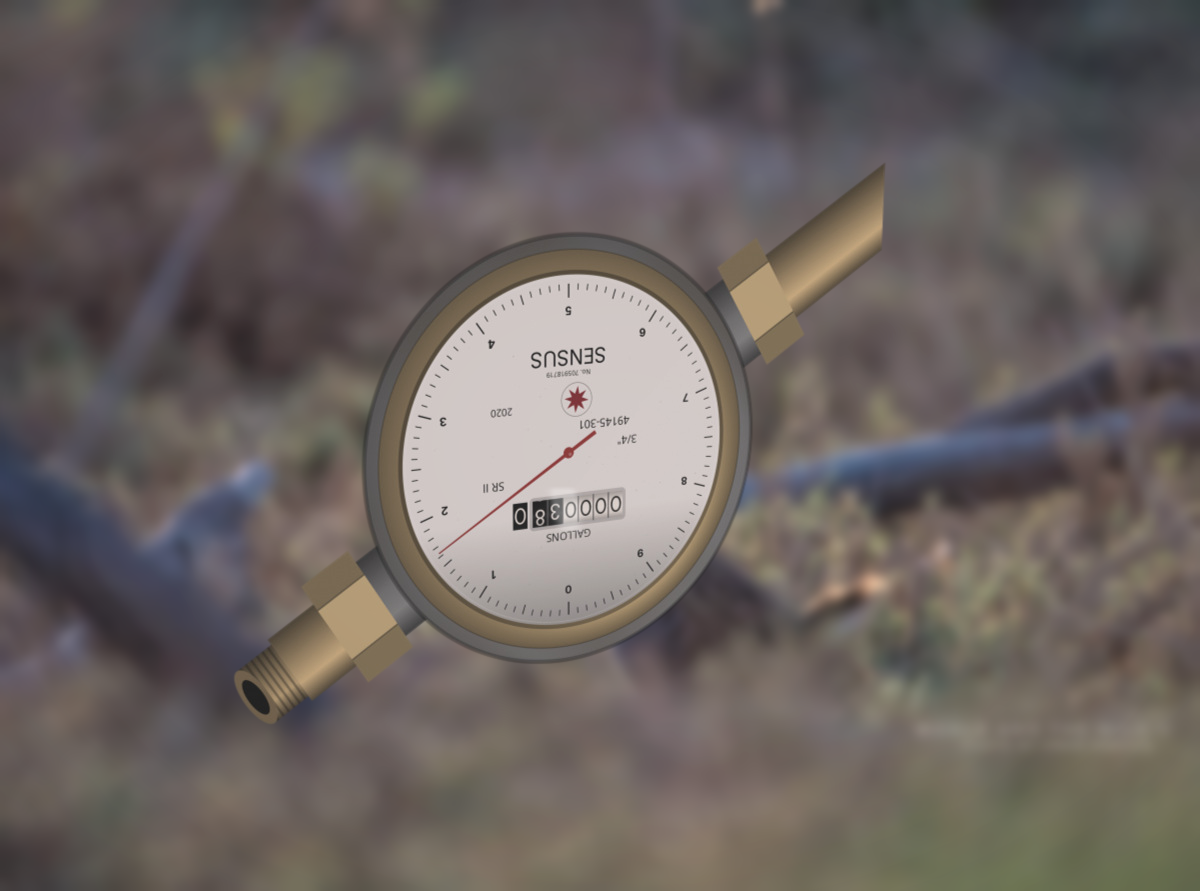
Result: 381.6 gal
